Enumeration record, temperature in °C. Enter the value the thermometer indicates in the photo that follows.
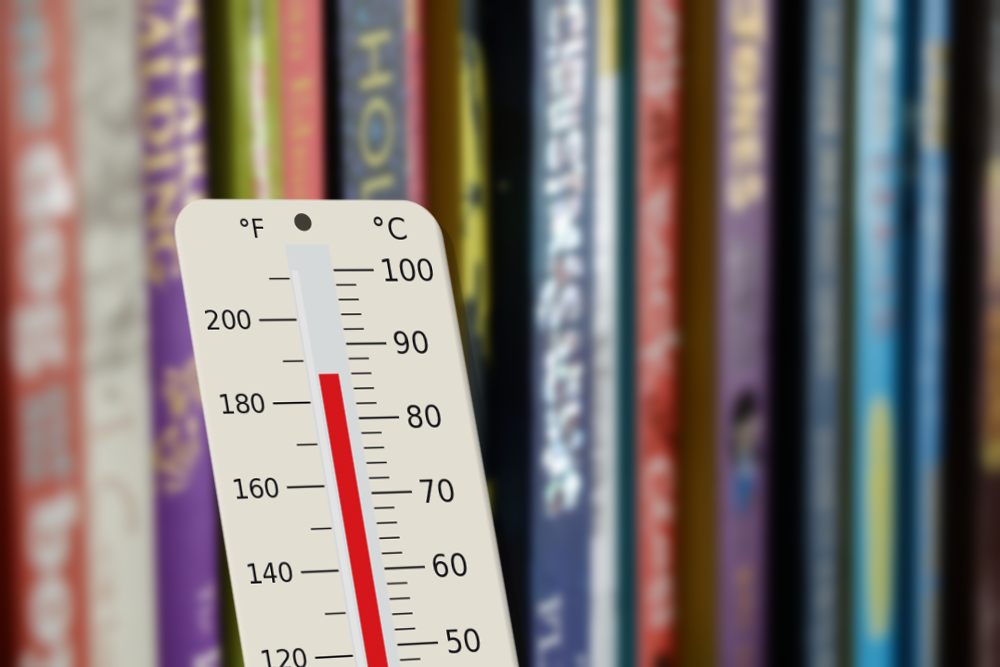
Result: 86 °C
